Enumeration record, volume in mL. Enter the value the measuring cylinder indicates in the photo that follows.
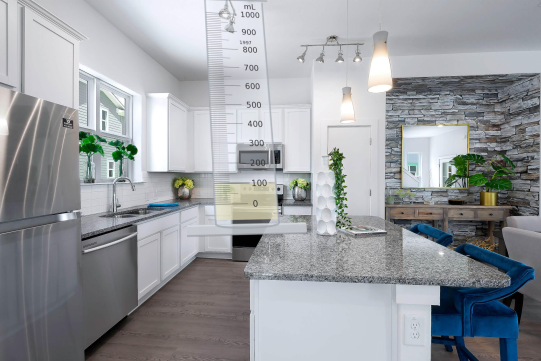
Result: 100 mL
